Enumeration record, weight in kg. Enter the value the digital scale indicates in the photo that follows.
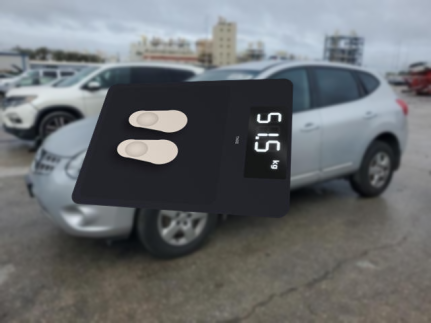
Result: 51.5 kg
